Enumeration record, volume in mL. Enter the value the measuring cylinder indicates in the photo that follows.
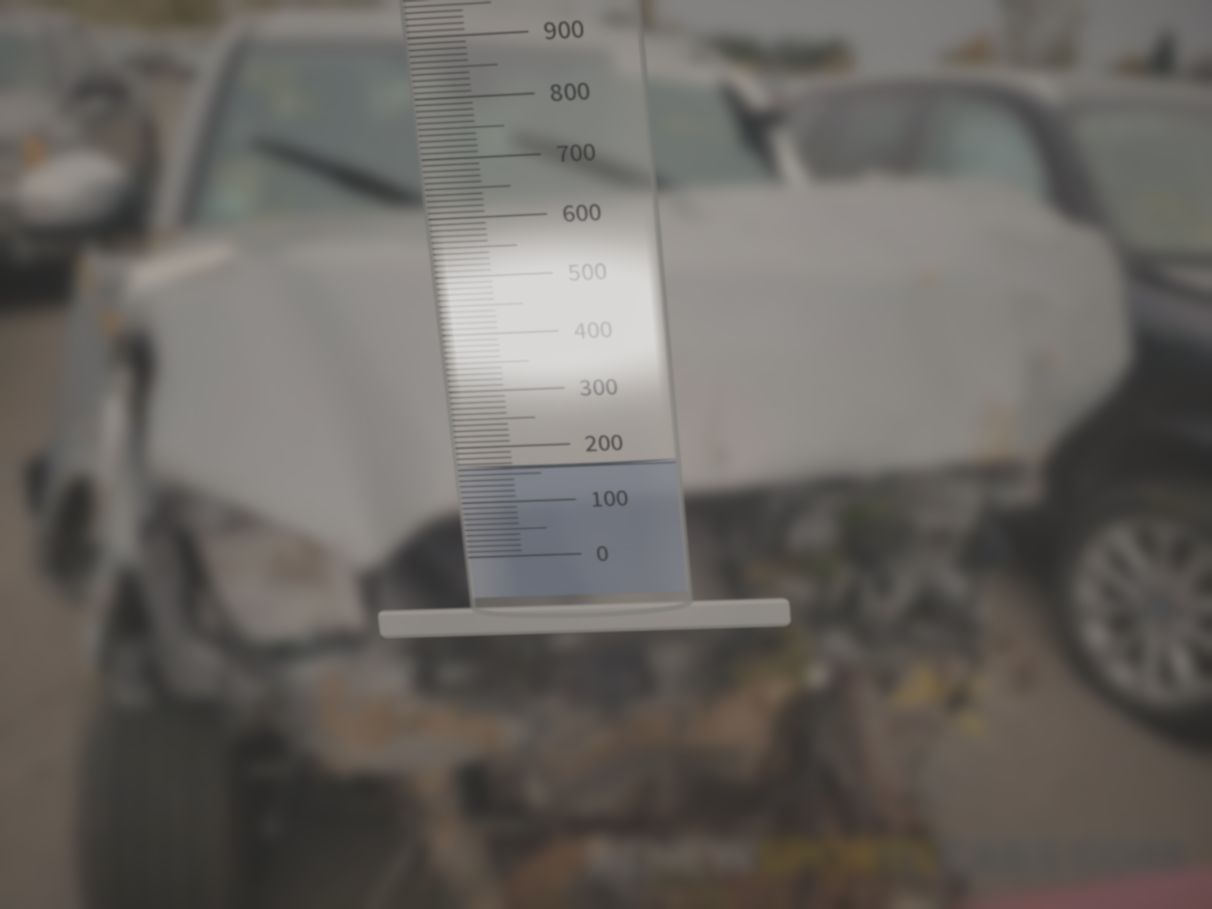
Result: 160 mL
